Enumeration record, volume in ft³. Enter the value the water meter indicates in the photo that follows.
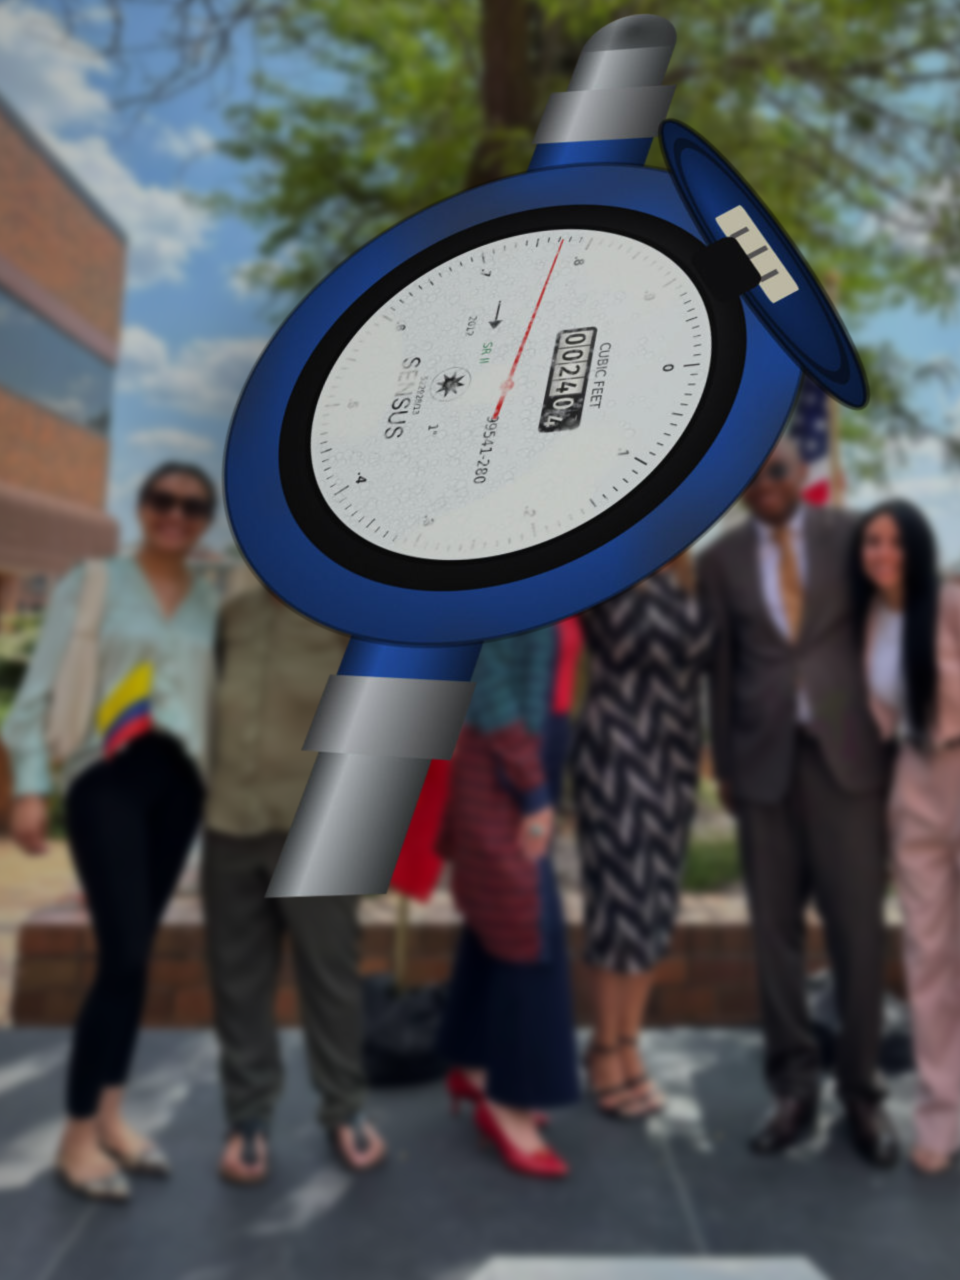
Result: 2403.77 ft³
